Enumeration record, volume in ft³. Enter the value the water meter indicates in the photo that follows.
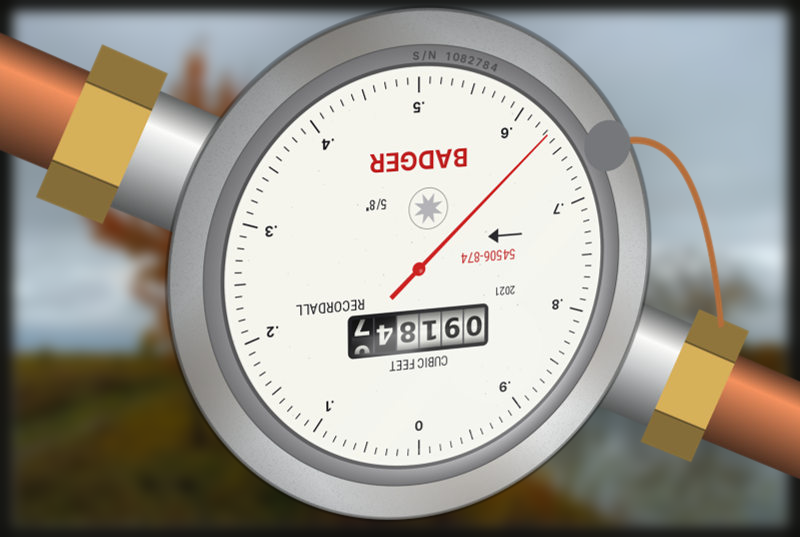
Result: 91846.63 ft³
